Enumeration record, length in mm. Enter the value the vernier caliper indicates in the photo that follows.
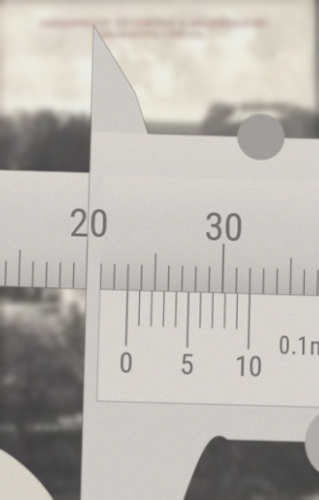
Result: 23.0 mm
